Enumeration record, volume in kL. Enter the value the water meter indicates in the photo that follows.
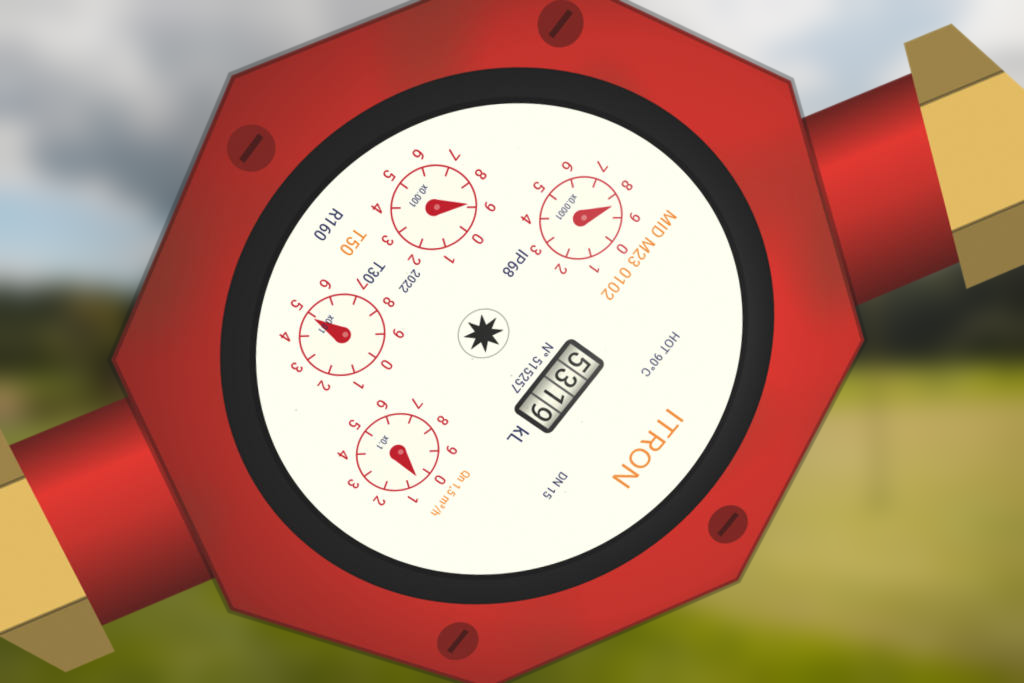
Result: 5319.0488 kL
